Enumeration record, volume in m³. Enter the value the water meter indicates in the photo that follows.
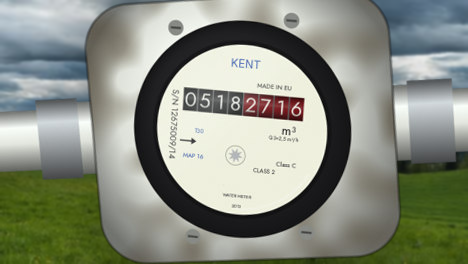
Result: 518.2716 m³
